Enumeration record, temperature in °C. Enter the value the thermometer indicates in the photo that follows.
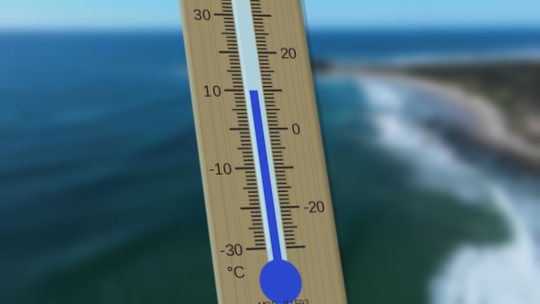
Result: 10 °C
